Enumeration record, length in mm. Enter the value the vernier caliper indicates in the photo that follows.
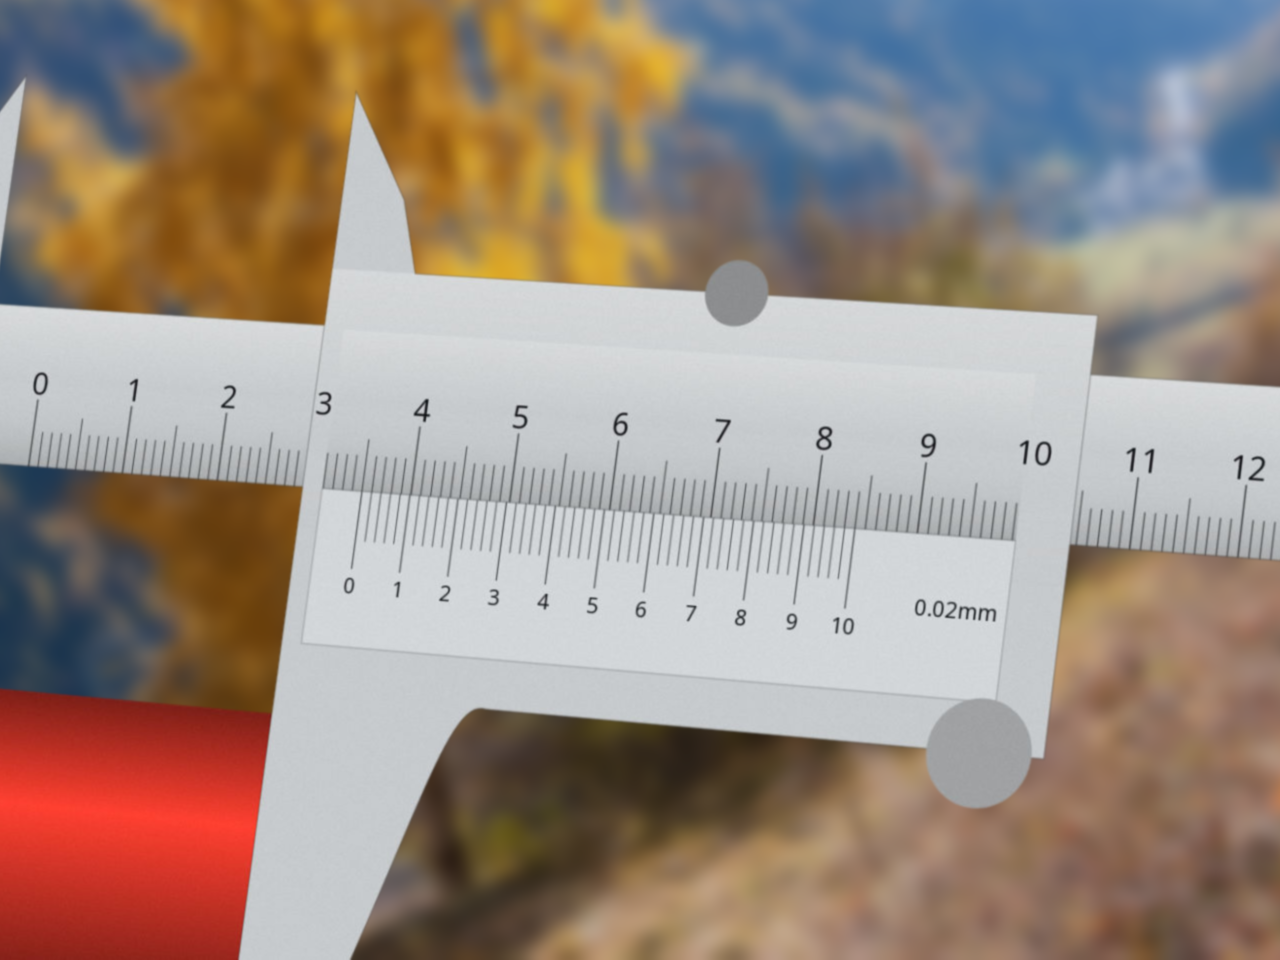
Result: 35.0 mm
